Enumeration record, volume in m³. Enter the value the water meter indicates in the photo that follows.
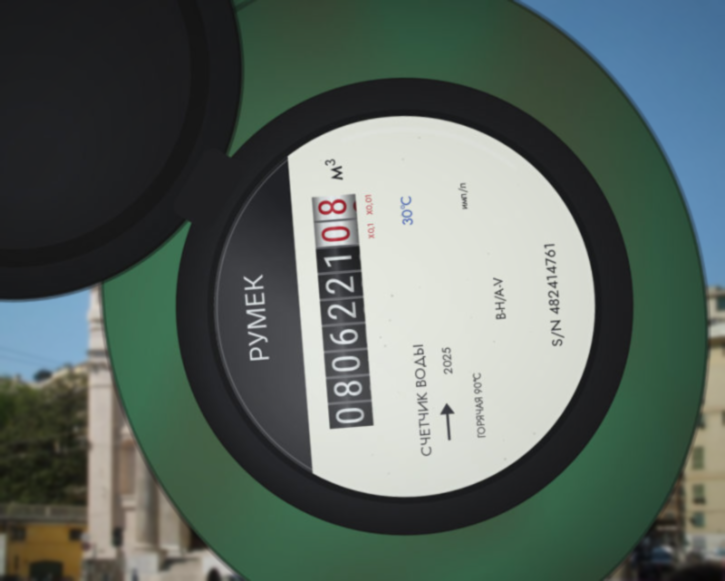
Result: 806221.08 m³
